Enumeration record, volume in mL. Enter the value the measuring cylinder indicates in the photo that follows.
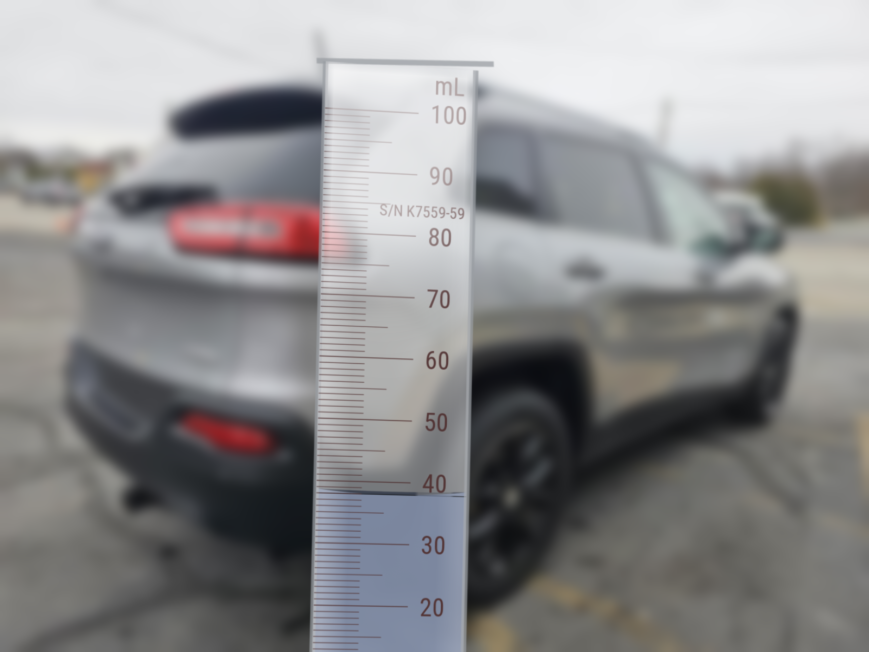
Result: 38 mL
